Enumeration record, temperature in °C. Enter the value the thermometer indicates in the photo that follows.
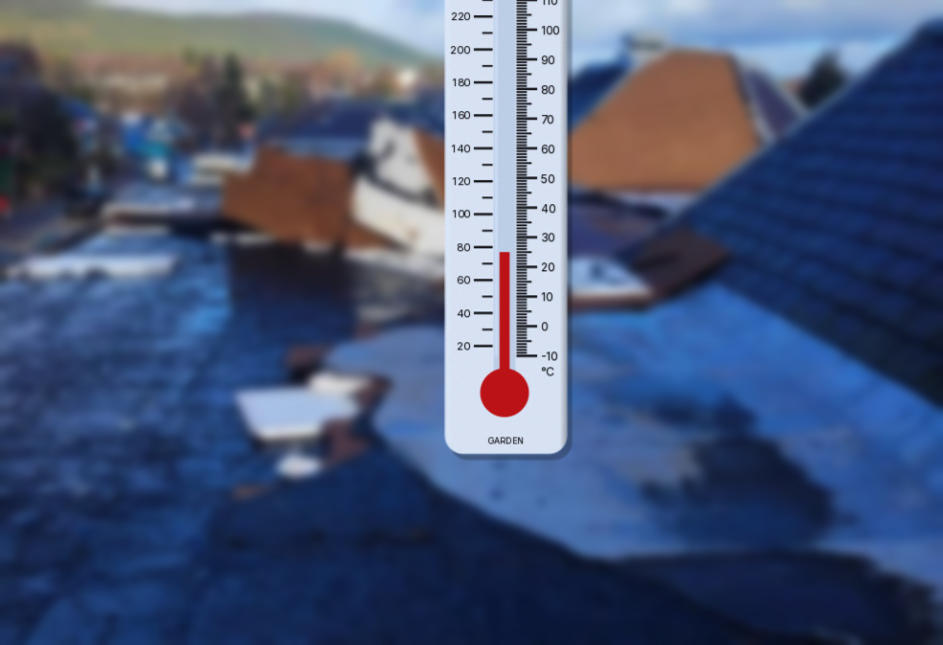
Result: 25 °C
